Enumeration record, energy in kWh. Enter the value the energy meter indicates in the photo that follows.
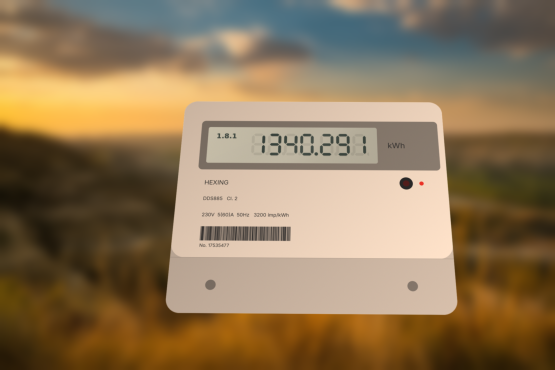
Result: 1340.291 kWh
